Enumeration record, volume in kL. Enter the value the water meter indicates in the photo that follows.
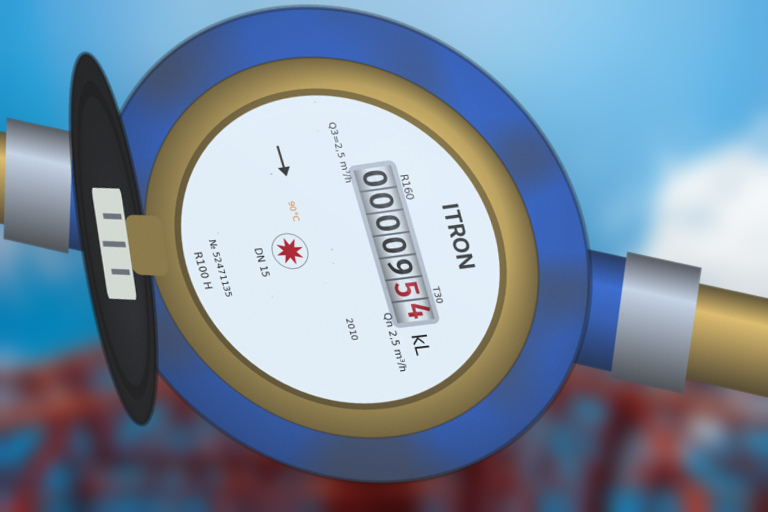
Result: 9.54 kL
